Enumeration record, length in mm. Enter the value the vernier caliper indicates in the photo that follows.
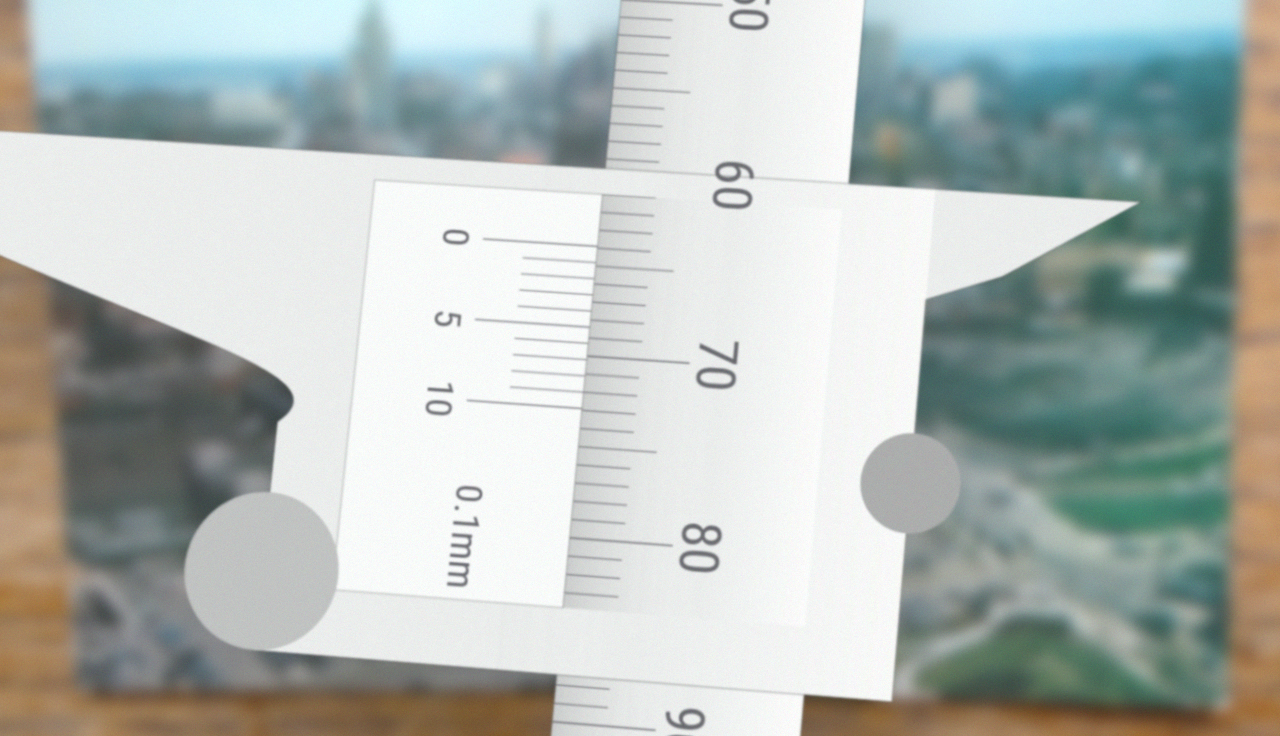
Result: 63.9 mm
